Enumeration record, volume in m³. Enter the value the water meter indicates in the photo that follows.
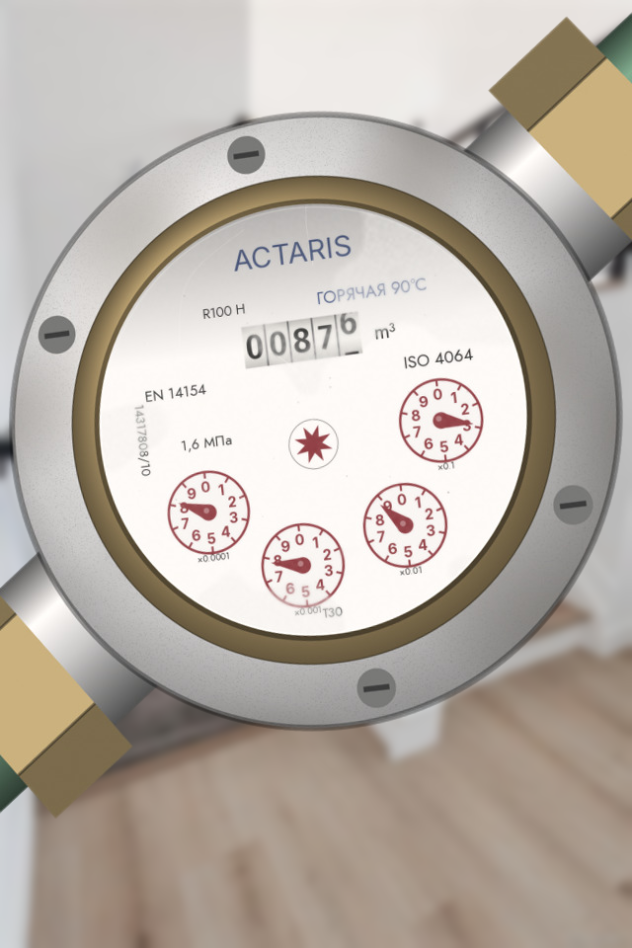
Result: 876.2878 m³
